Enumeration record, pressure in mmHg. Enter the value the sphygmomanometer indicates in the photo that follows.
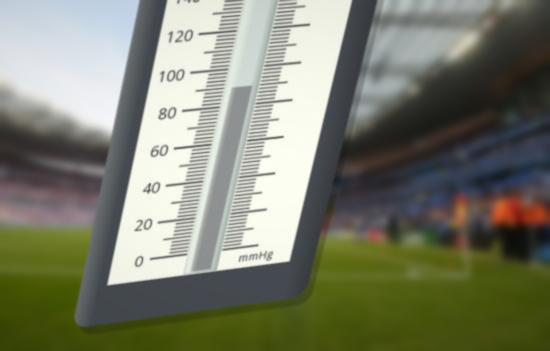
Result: 90 mmHg
